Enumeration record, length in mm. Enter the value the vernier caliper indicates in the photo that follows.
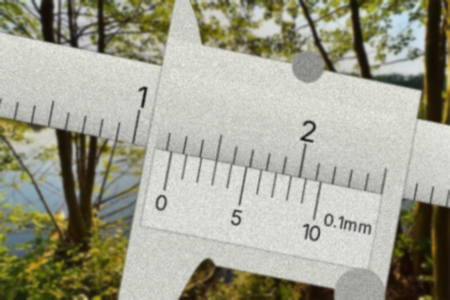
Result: 12.3 mm
